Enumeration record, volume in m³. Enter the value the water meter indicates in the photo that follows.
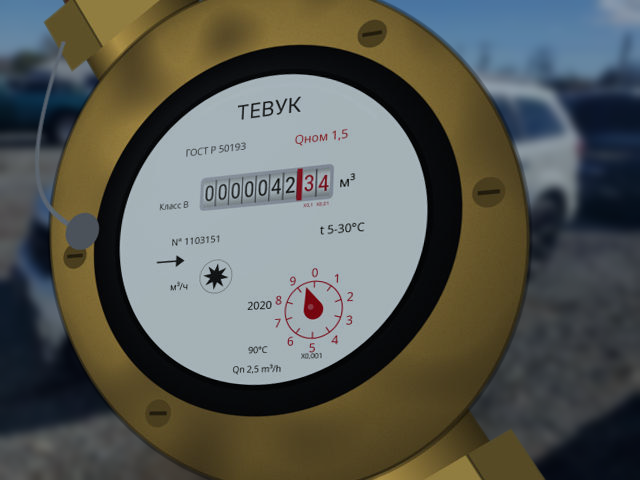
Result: 42.339 m³
